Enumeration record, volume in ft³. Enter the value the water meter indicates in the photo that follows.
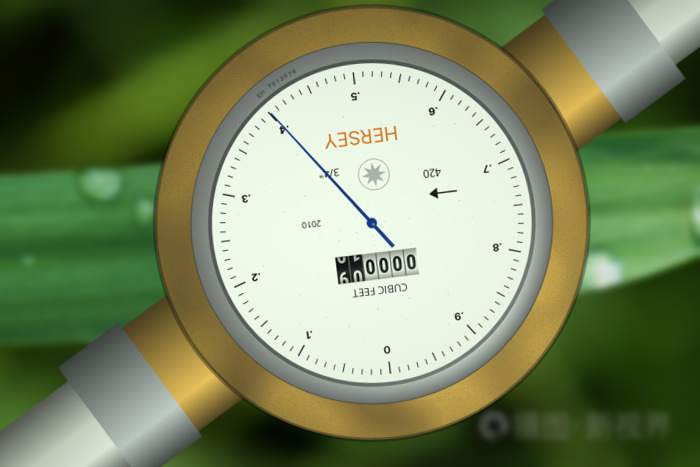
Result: 9.40 ft³
